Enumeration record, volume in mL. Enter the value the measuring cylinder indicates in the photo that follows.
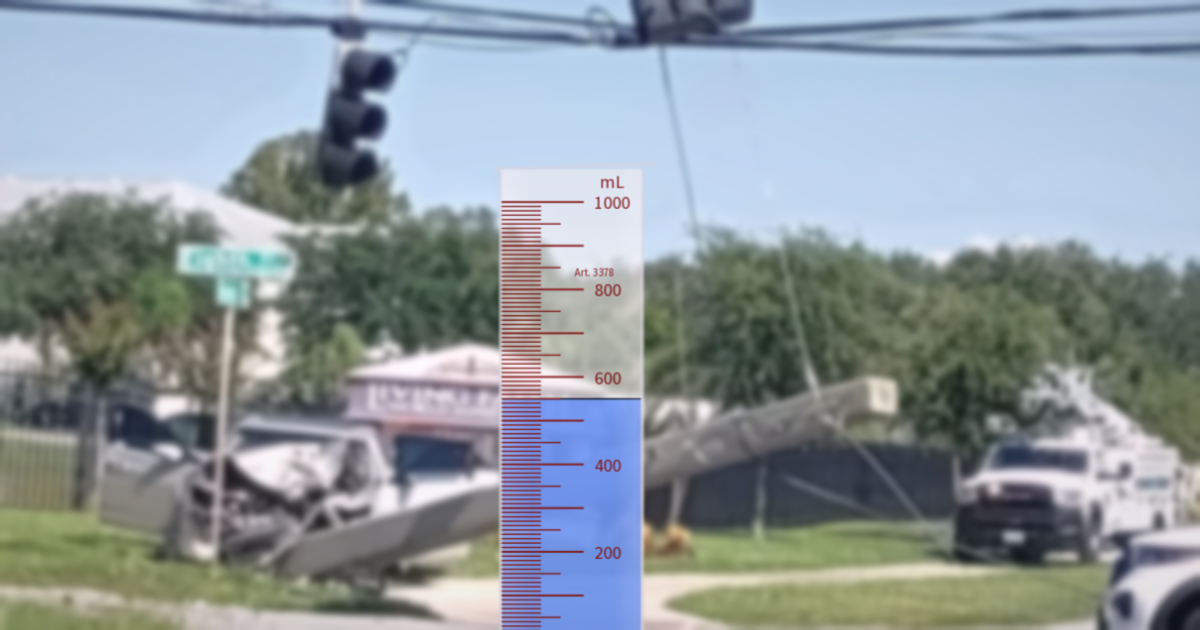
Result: 550 mL
